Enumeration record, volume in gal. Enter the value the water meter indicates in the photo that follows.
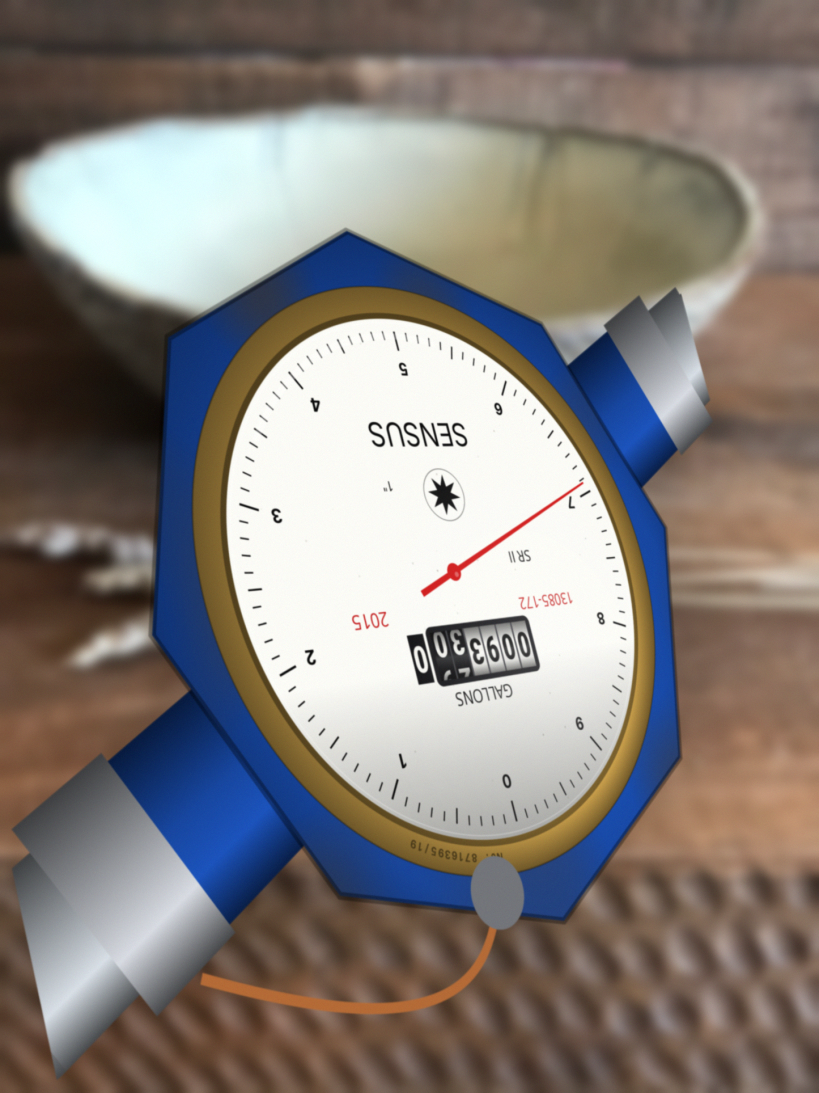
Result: 93296.9 gal
